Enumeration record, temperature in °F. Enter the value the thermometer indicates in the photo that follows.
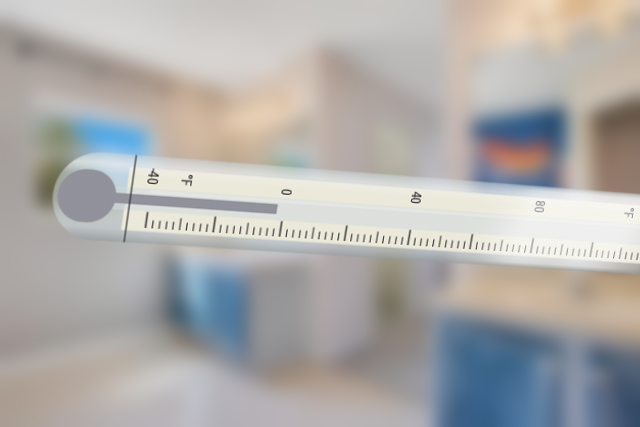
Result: -2 °F
